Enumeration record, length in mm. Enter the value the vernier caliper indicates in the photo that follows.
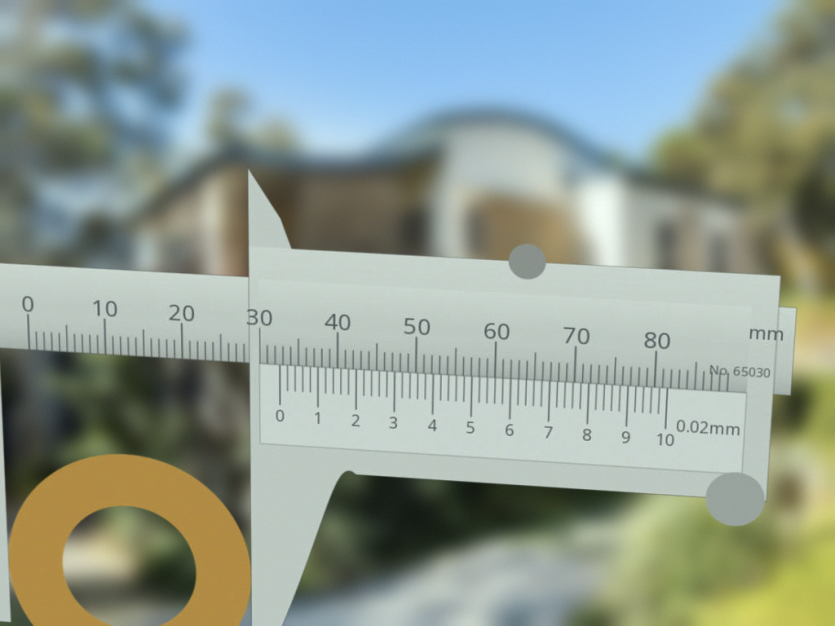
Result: 32.6 mm
